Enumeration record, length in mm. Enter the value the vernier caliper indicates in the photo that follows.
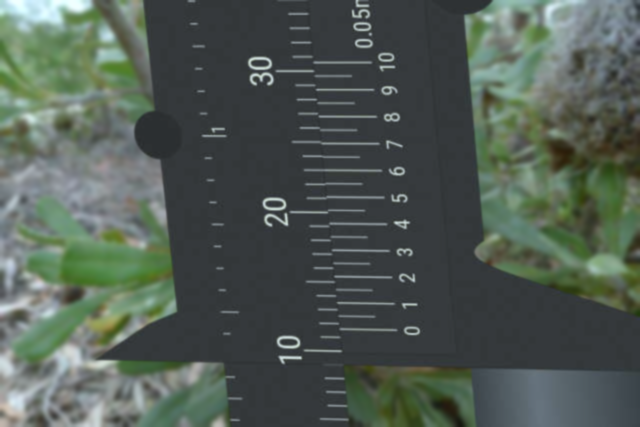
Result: 11.6 mm
